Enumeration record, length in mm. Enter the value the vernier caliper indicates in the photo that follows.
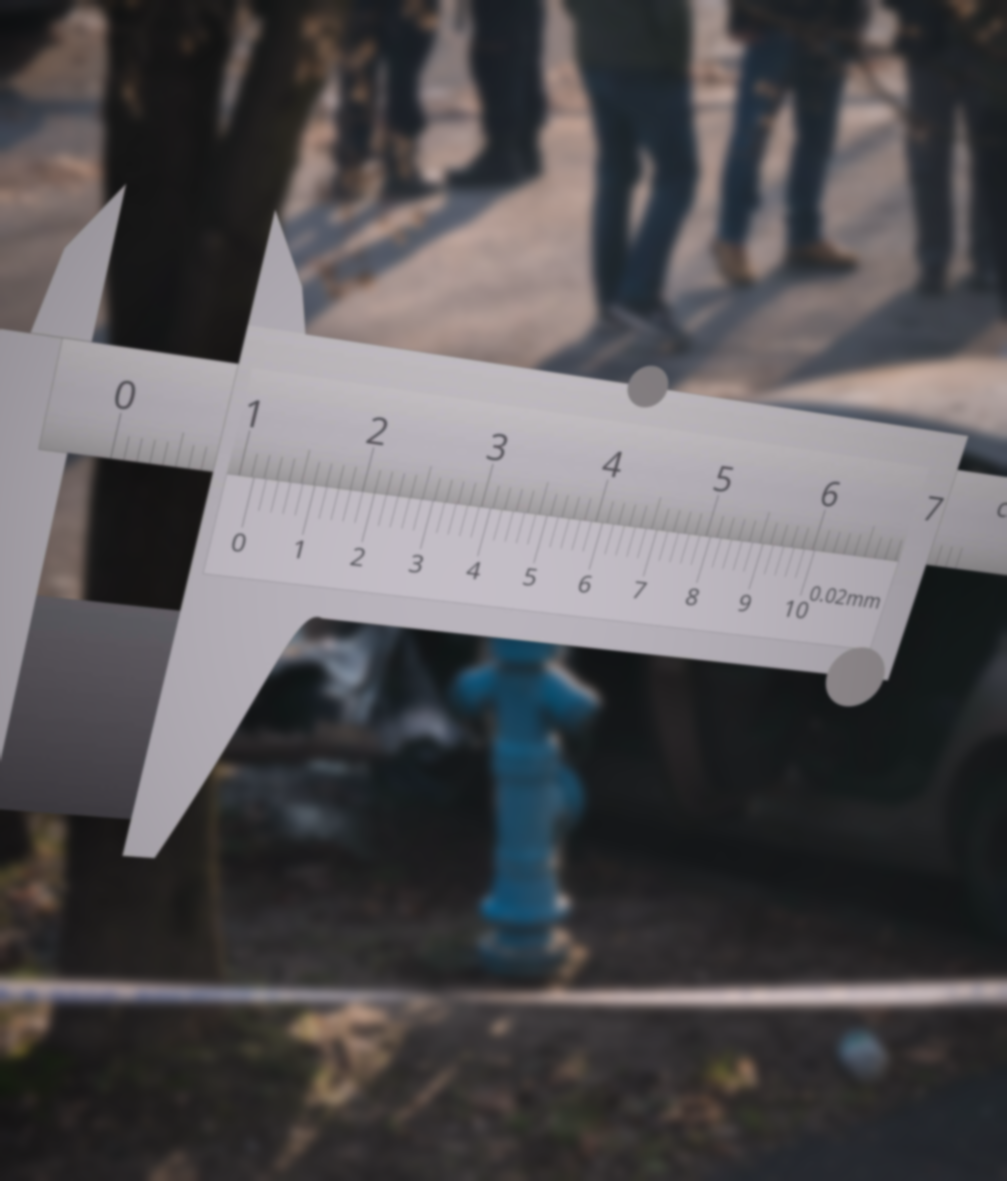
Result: 11.2 mm
